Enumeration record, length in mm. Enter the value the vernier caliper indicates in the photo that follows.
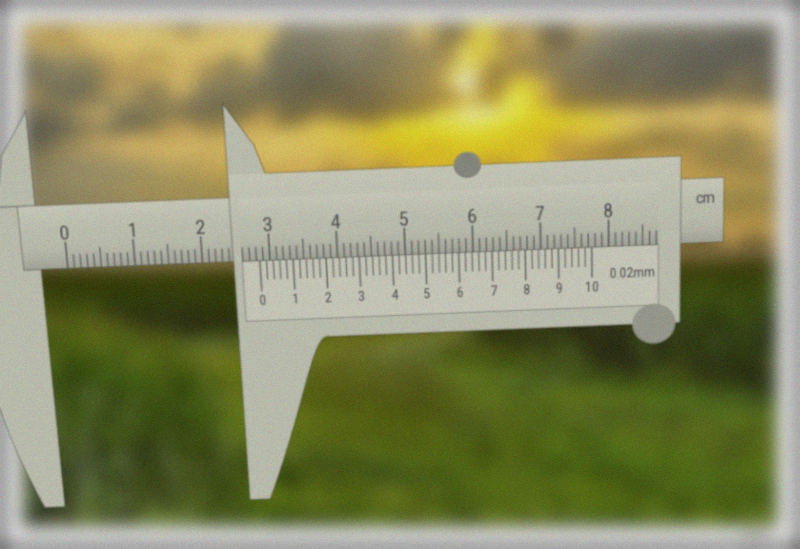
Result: 28.5 mm
